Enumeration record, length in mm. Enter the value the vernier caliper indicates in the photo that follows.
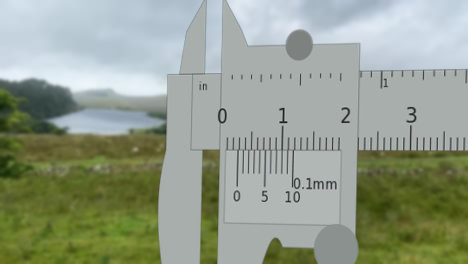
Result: 2.8 mm
